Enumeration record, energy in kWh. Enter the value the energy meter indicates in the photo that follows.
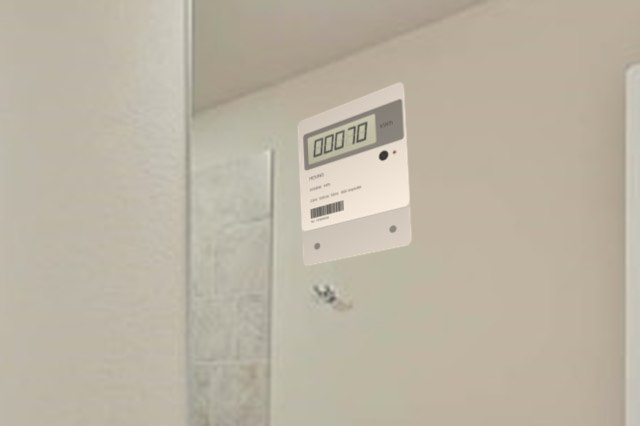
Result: 70 kWh
